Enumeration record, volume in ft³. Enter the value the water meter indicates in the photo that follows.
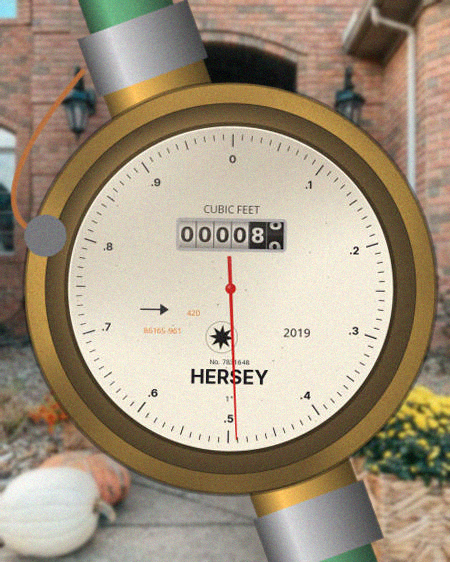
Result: 88.49 ft³
